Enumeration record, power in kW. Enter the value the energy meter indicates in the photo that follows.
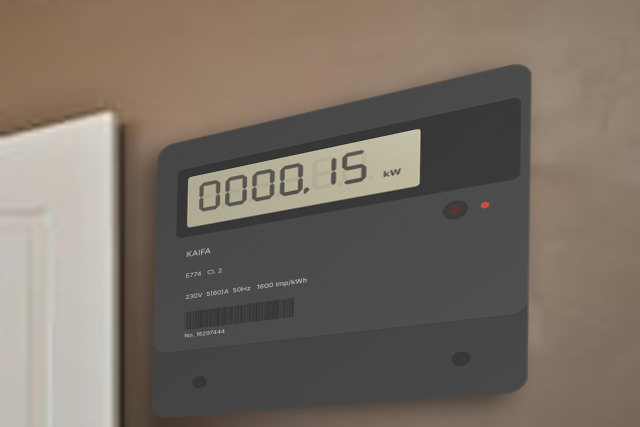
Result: 0.15 kW
